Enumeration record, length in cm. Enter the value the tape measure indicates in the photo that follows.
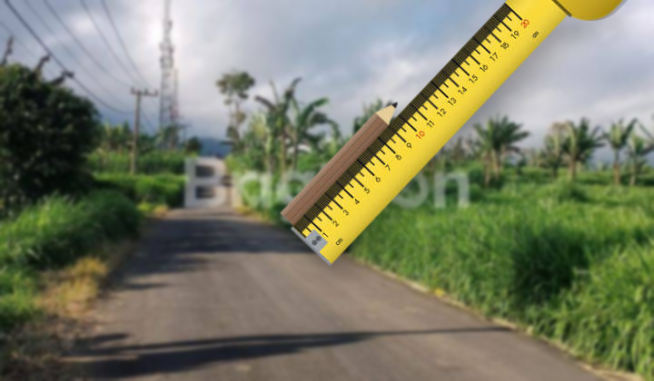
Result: 10.5 cm
